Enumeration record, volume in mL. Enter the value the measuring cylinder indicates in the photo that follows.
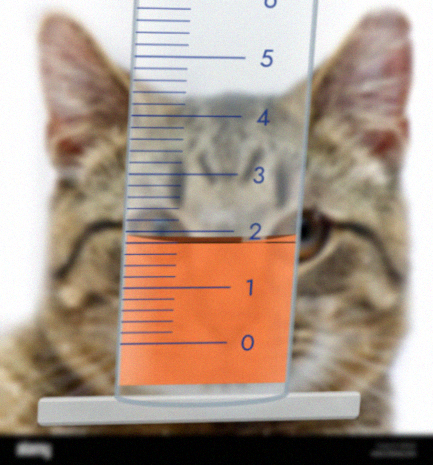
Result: 1.8 mL
